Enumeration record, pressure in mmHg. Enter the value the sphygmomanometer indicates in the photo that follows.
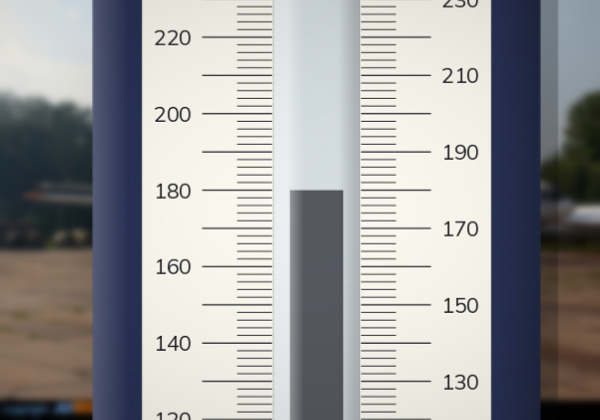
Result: 180 mmHg
